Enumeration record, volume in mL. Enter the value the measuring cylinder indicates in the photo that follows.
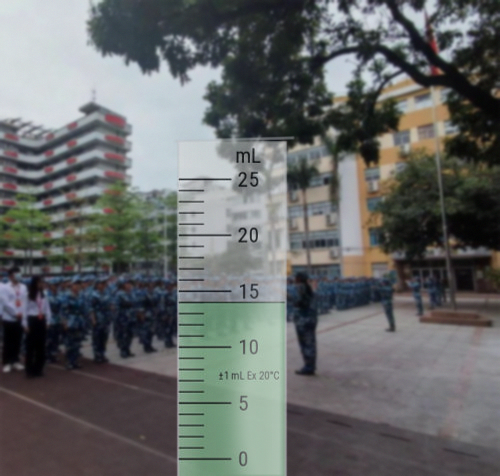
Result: 14 mL
